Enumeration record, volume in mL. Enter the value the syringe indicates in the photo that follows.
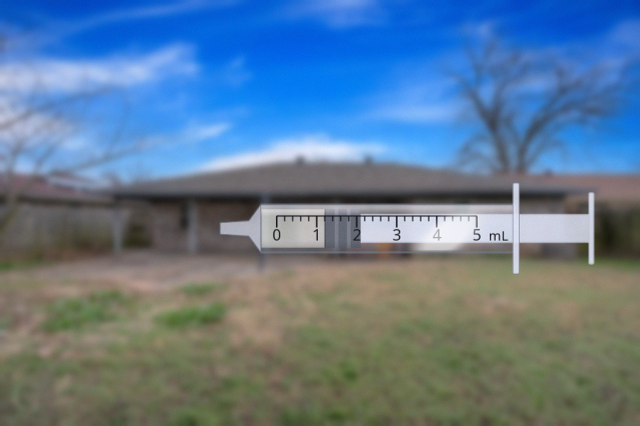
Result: 1.2 mL
